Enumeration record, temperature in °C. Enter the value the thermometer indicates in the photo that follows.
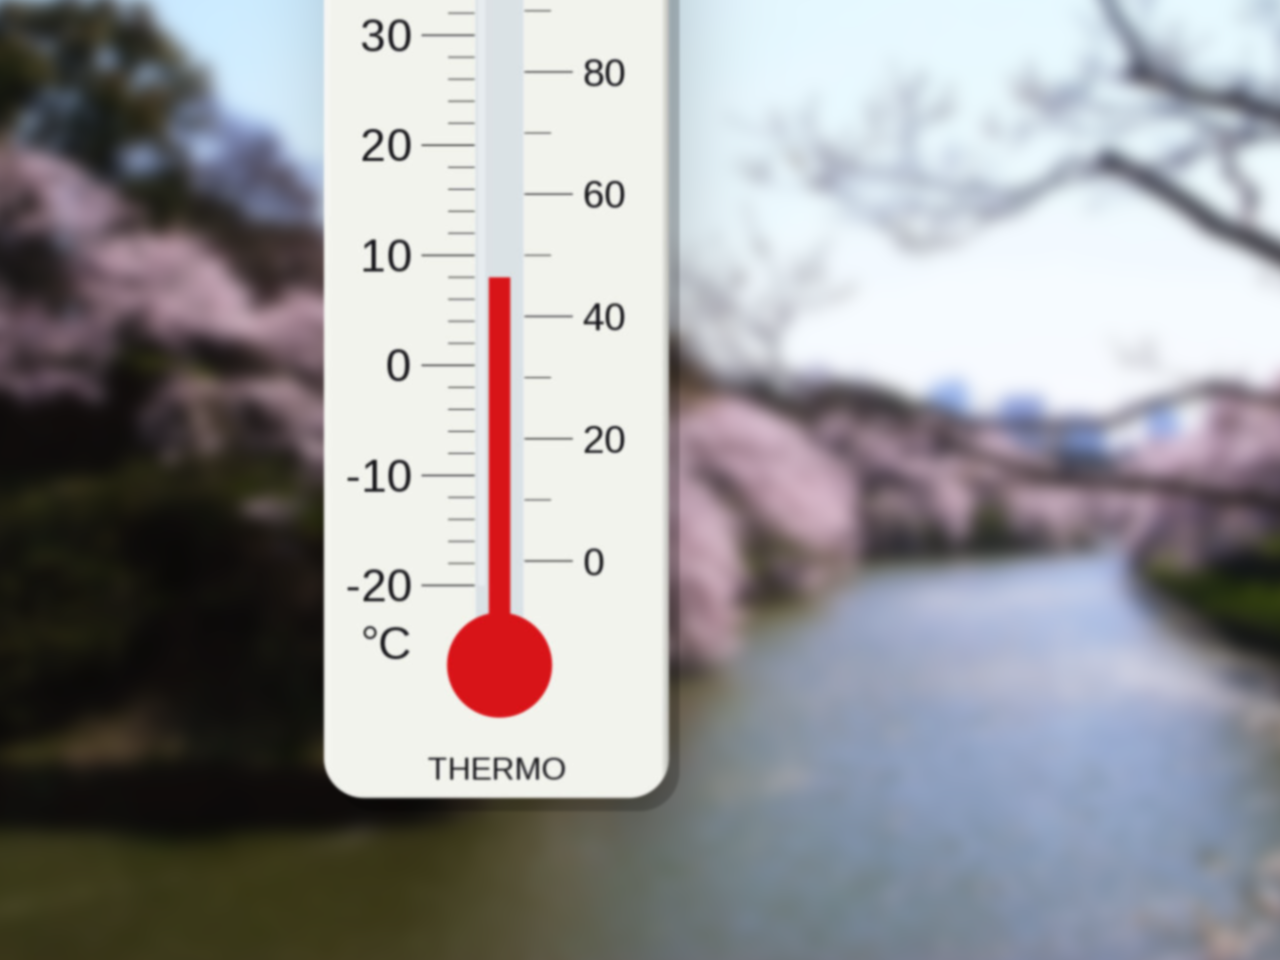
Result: 8 °C
